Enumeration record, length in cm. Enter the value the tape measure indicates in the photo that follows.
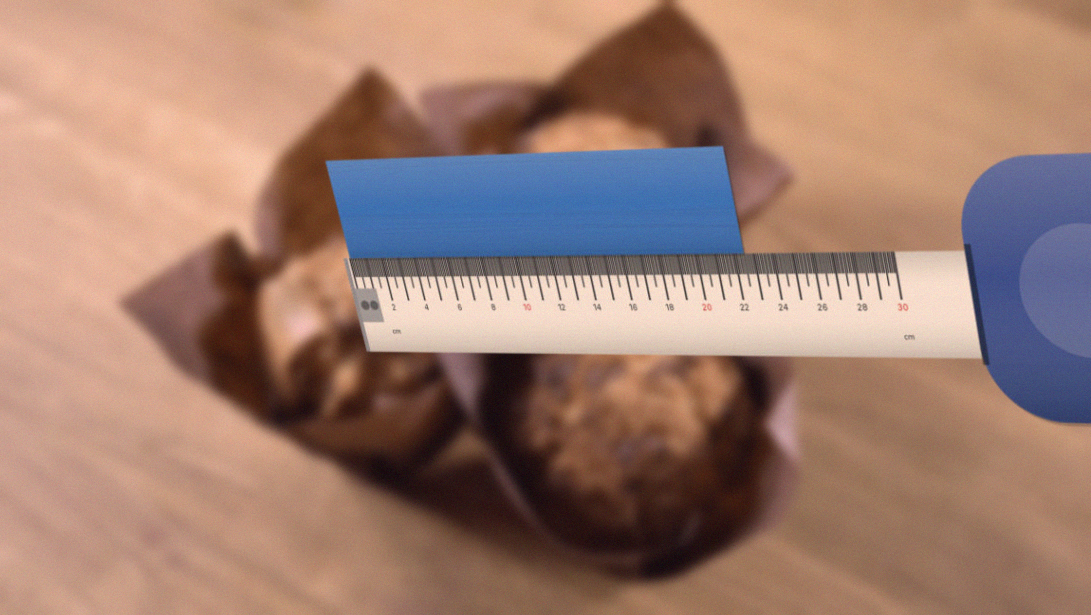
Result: 22.5 cm
